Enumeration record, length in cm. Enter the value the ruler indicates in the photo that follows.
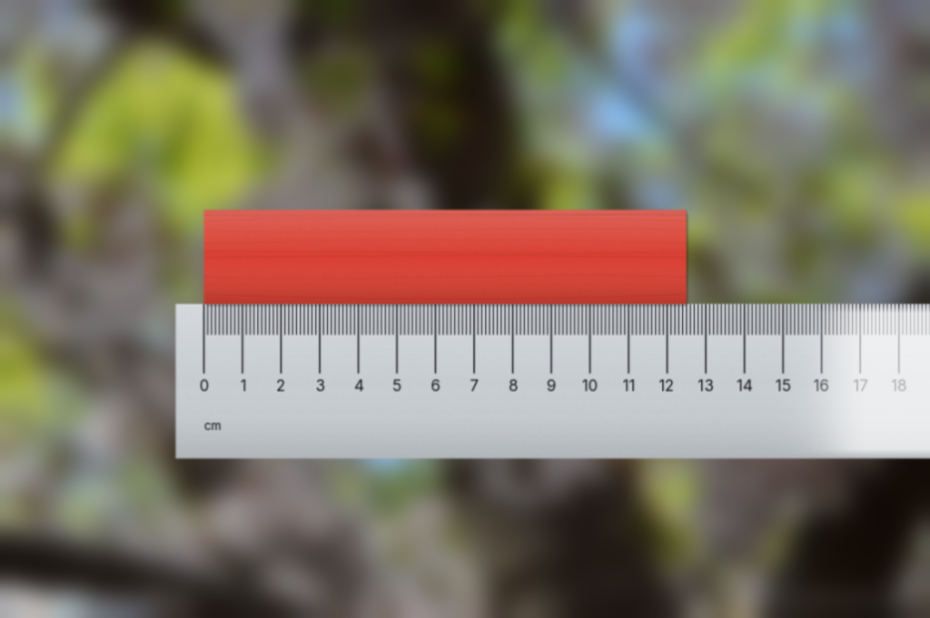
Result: 12.5 cm
